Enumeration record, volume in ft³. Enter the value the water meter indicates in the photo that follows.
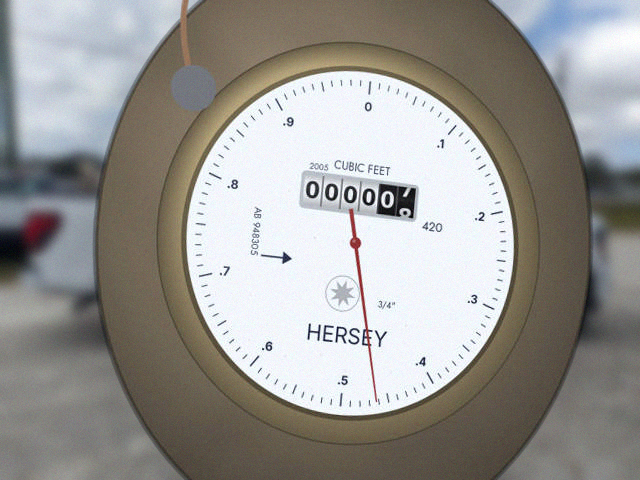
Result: 7.46 ft³
